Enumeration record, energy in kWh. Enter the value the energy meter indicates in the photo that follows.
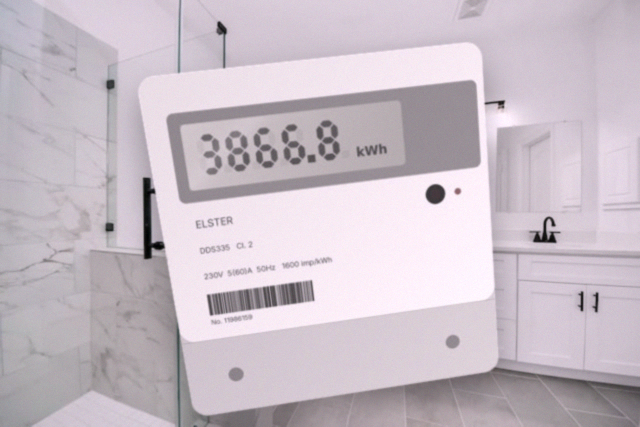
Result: 3866.8 kWh
